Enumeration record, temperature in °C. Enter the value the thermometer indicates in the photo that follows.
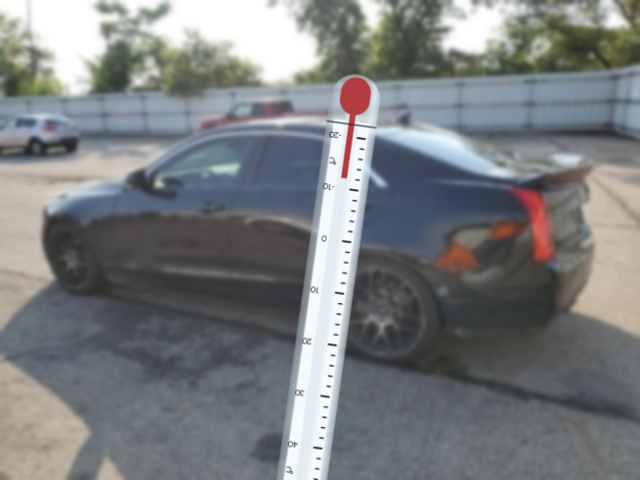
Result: -12 °C
